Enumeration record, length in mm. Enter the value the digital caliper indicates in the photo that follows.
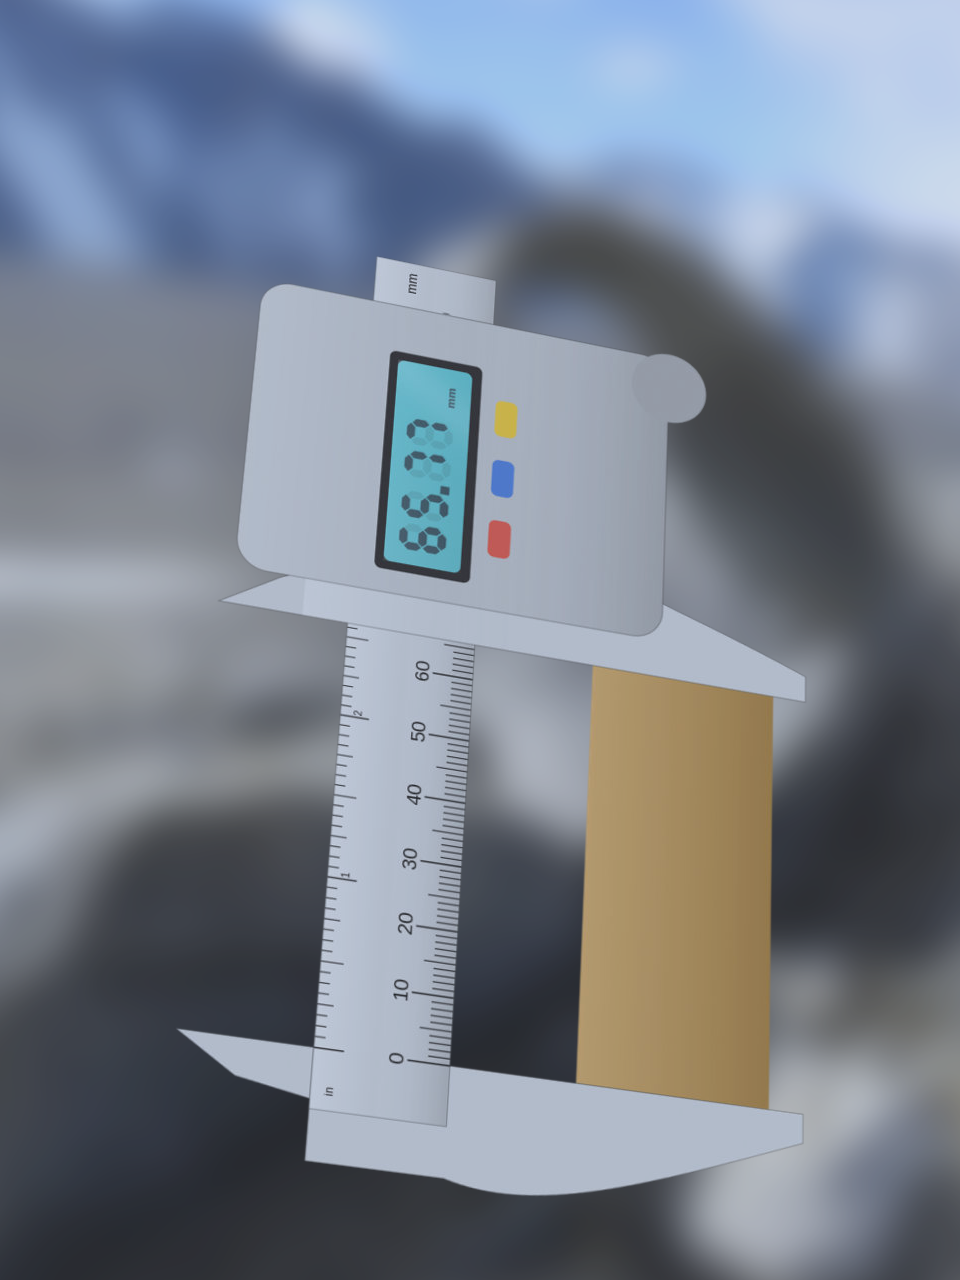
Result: 65.77 mm
